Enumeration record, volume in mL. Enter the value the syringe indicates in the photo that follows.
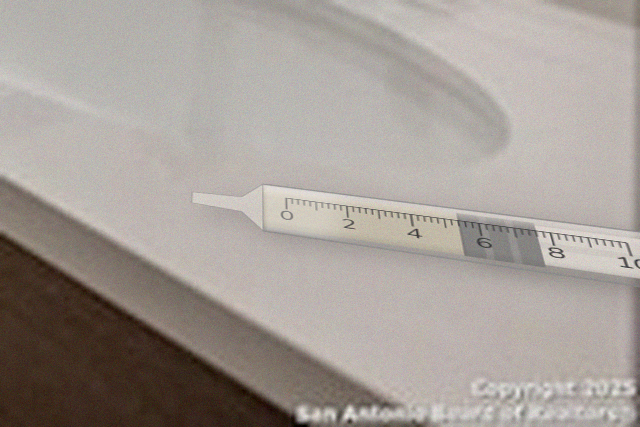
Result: 5.4 mL
